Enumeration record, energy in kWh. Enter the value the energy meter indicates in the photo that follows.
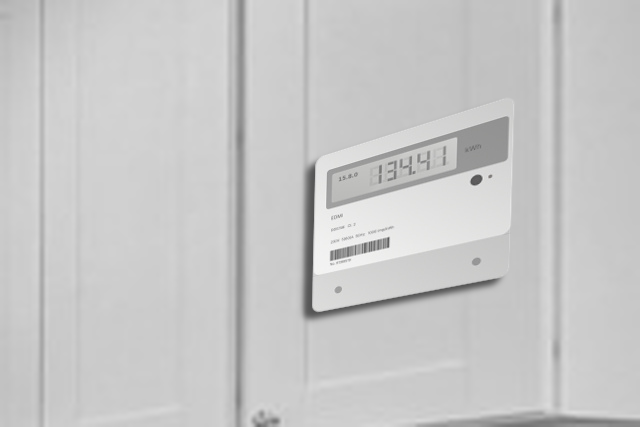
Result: 134.41 kWh
